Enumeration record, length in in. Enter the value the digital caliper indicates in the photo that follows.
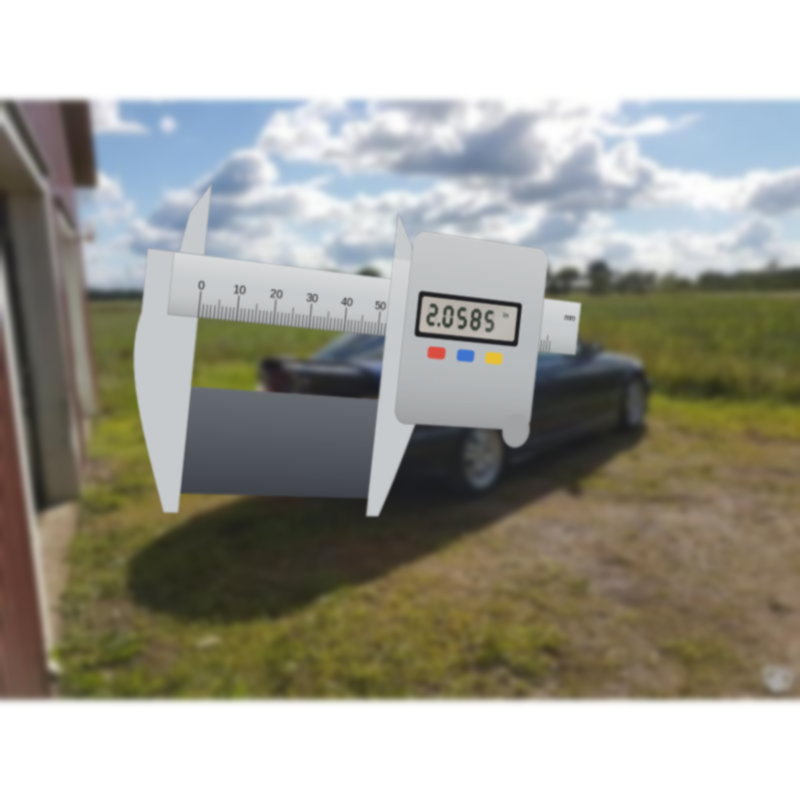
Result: 2.0585 in
